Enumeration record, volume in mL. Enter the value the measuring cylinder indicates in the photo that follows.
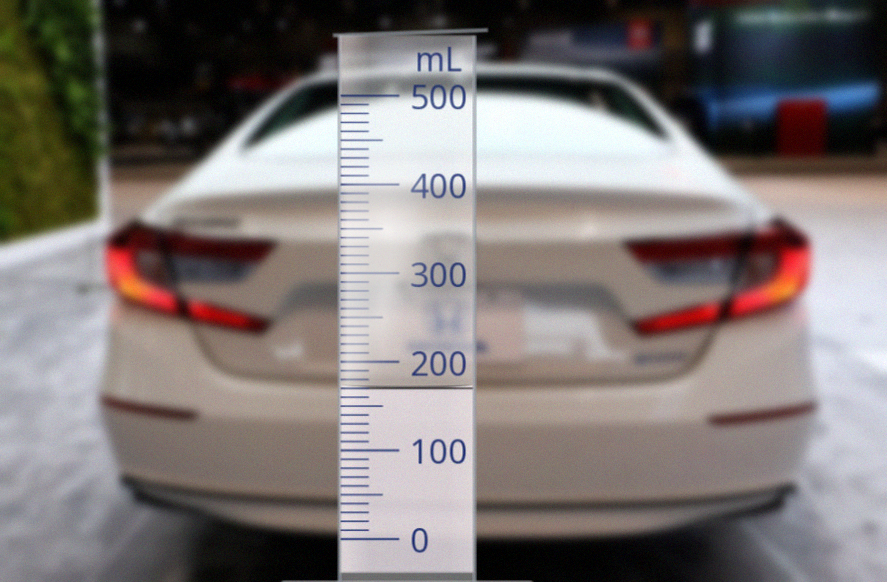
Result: 170 mL
